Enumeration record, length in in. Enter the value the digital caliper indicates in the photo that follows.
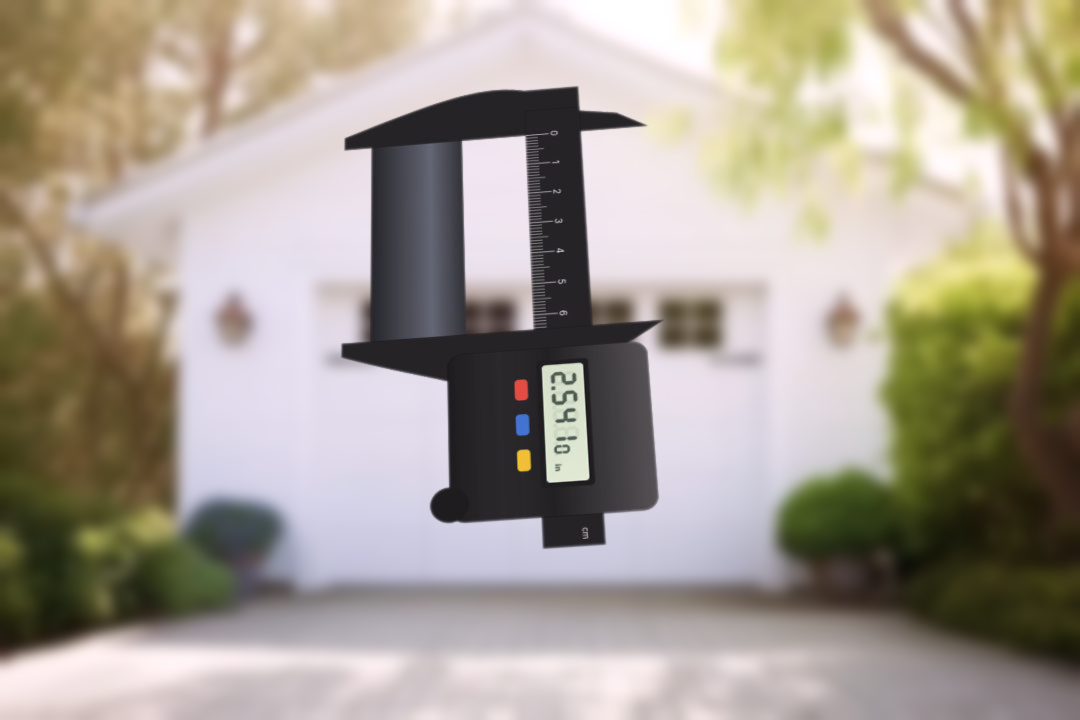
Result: 2.5410 in
